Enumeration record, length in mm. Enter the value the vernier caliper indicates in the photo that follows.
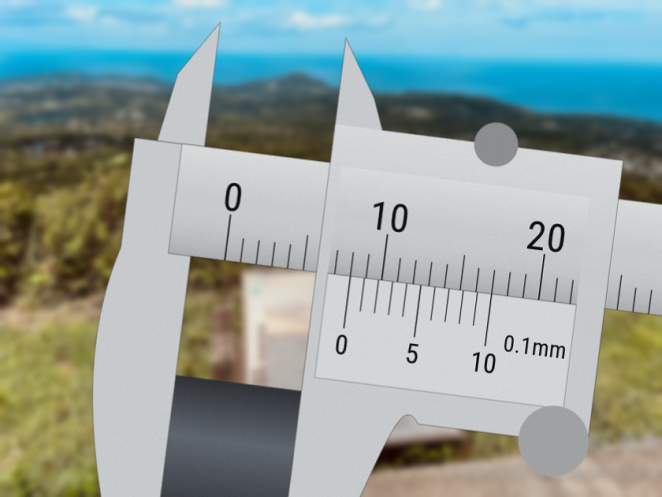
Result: 8.0 mm
